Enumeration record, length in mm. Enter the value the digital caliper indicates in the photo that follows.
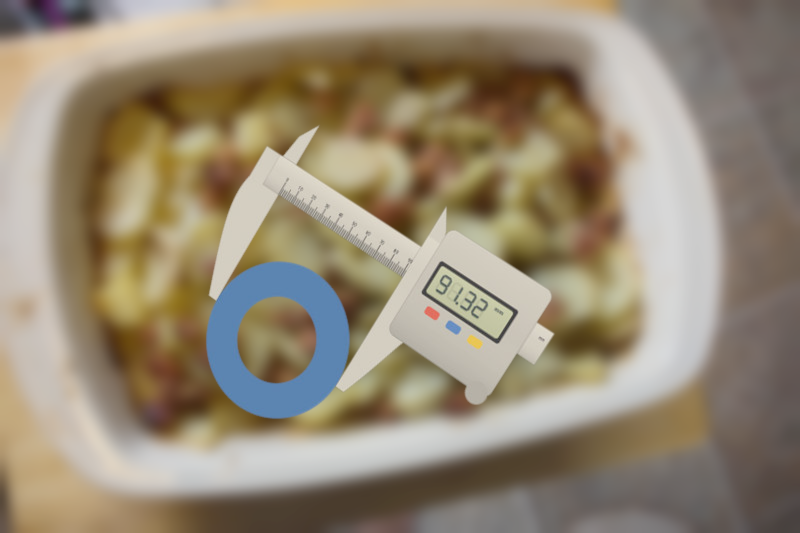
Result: 91.32 mm
